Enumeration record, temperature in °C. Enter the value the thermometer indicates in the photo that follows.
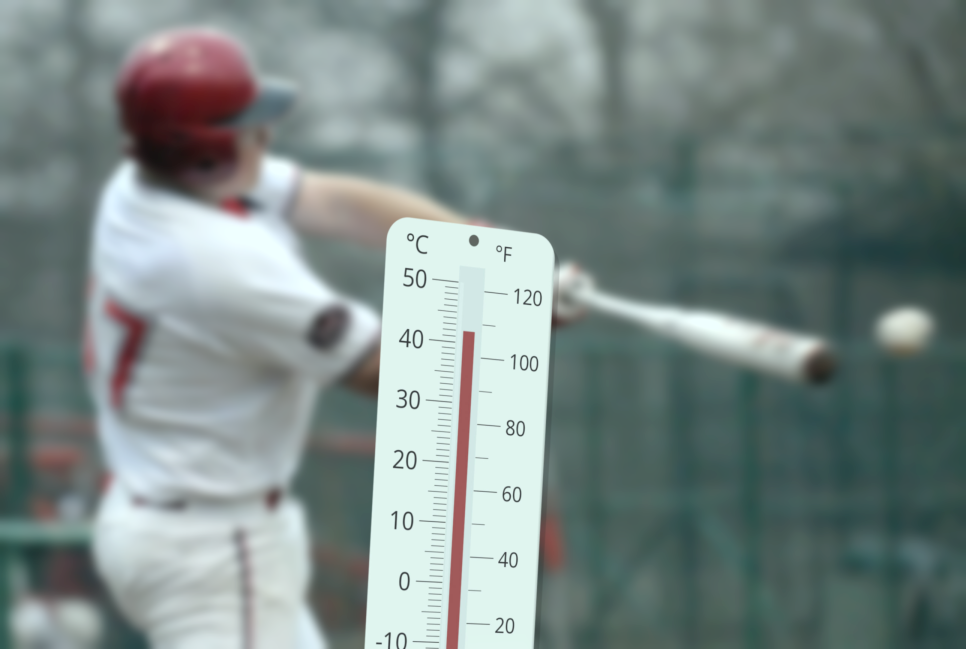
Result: 42 °C
